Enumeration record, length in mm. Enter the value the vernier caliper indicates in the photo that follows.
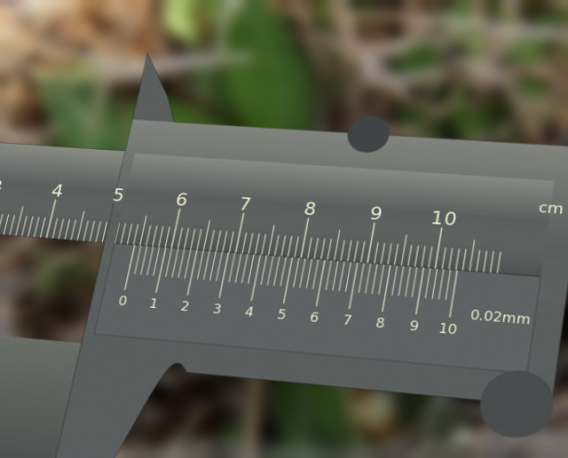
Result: 54.2 mm
